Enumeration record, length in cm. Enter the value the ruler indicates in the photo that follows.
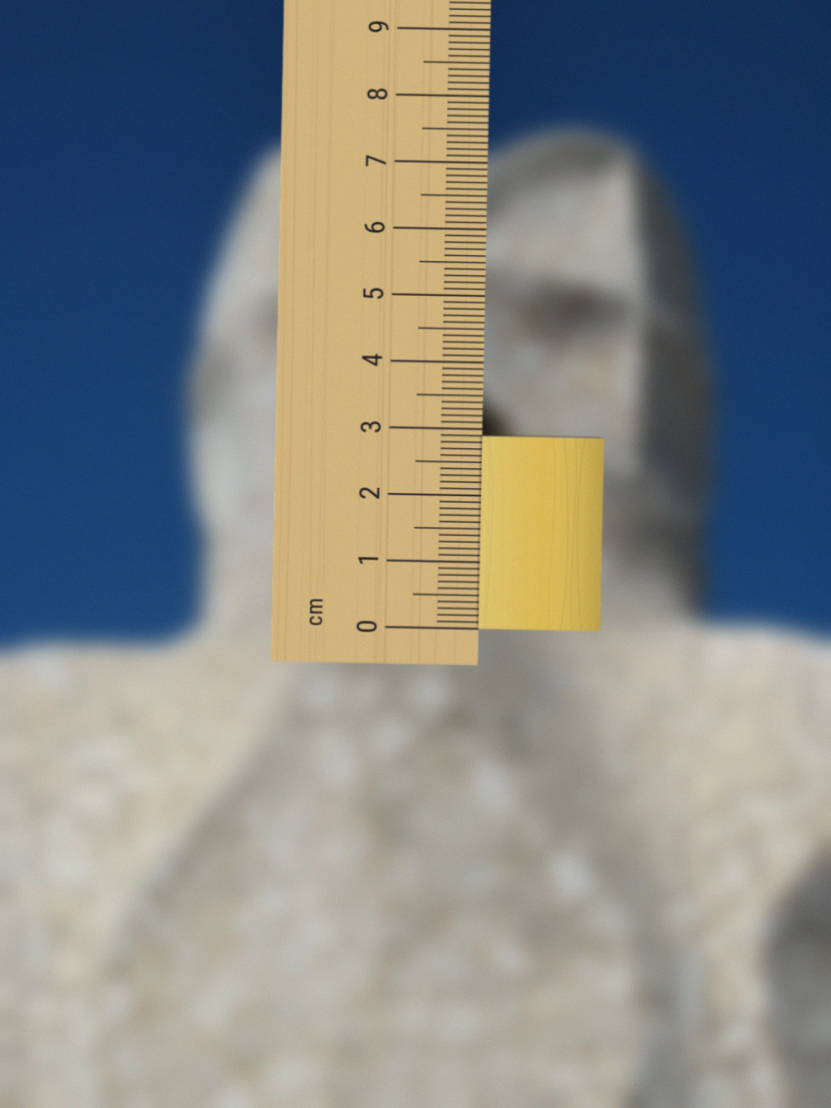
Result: 2.9 cm
